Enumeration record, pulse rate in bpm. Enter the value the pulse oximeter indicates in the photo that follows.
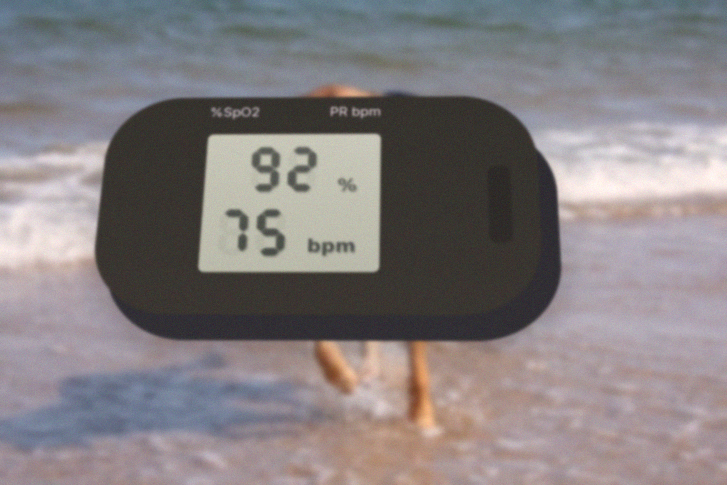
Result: 75 bpm
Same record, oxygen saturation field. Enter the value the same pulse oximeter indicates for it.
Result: 92 %
